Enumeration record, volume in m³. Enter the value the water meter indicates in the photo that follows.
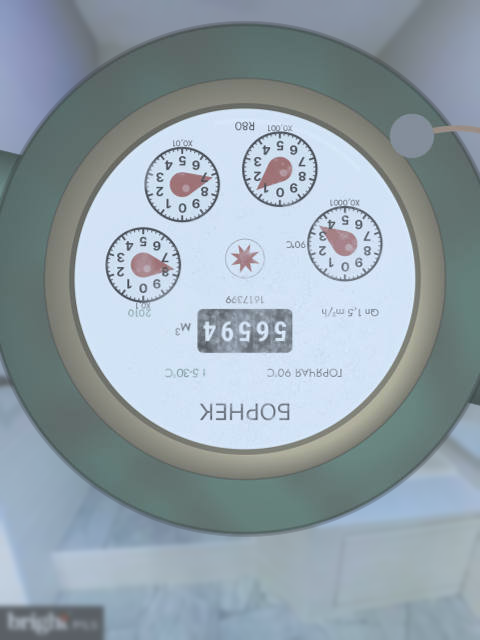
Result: 56594.7713 m³
